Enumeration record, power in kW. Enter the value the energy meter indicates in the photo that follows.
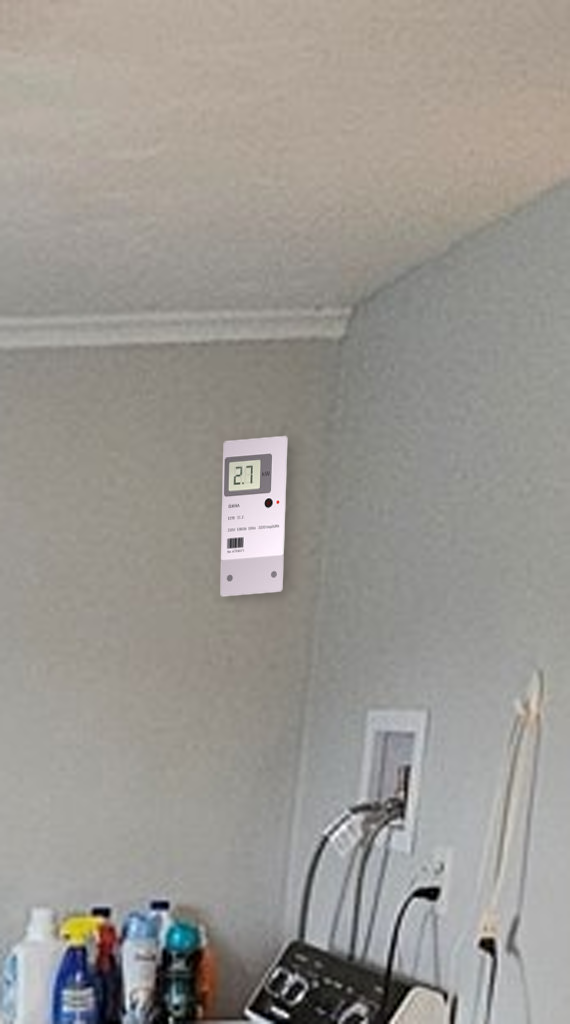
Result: 2.7 kW
